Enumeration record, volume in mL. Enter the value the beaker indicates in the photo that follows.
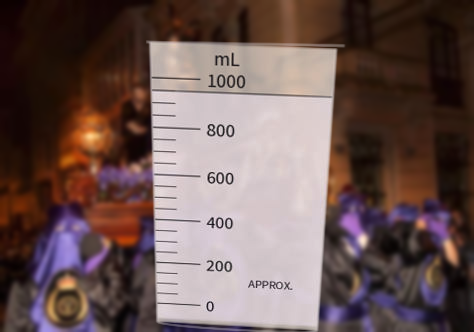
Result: 950 mL
